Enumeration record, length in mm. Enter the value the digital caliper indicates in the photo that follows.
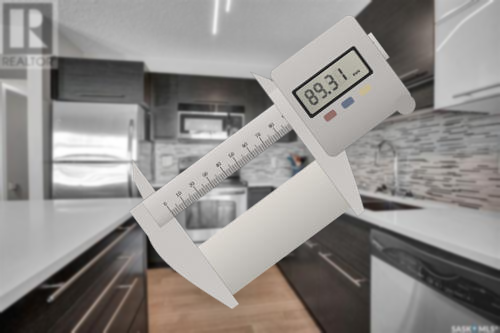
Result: 89.31 mm
